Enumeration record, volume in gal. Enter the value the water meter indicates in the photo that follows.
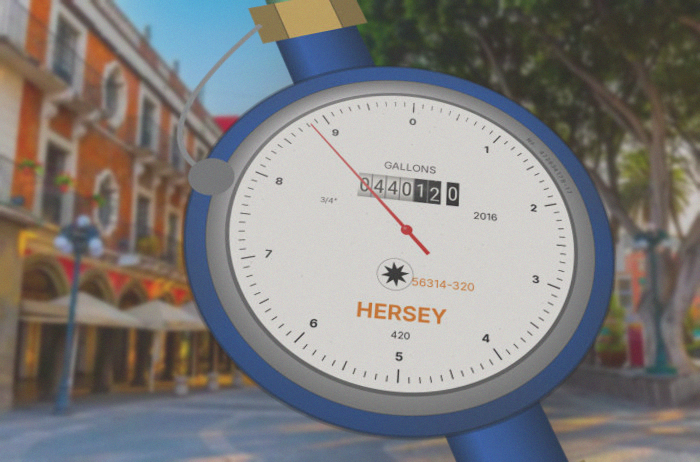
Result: 440118.8 gal
